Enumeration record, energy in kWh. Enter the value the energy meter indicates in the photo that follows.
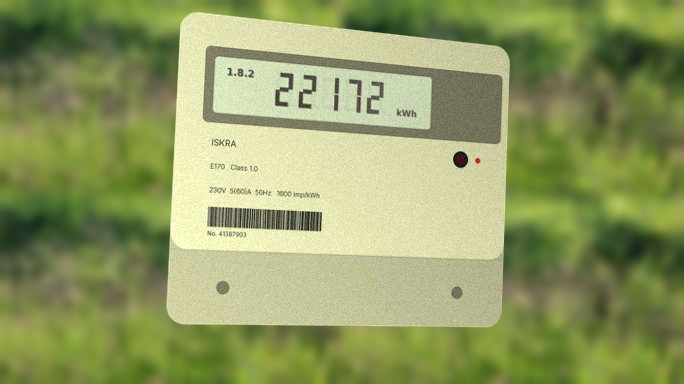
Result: 22172 kWh
